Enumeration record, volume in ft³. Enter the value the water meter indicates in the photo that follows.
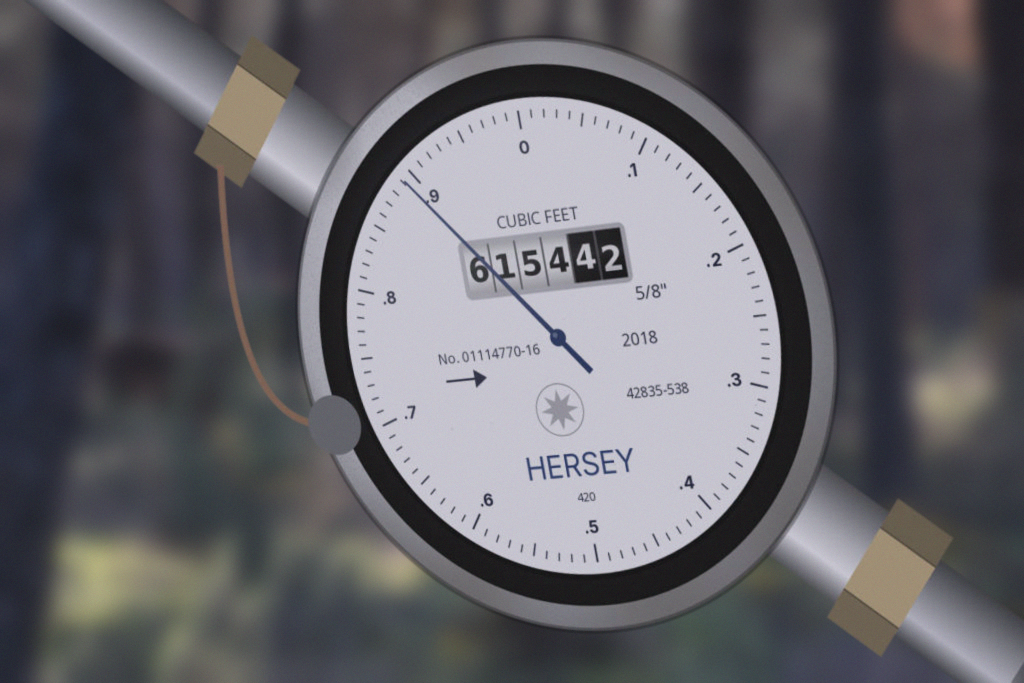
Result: 615441.89 ft³
